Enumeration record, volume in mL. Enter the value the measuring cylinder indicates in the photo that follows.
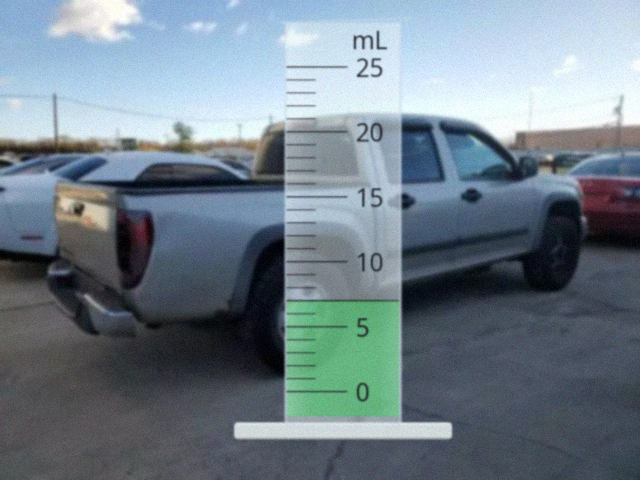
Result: 7 mL
